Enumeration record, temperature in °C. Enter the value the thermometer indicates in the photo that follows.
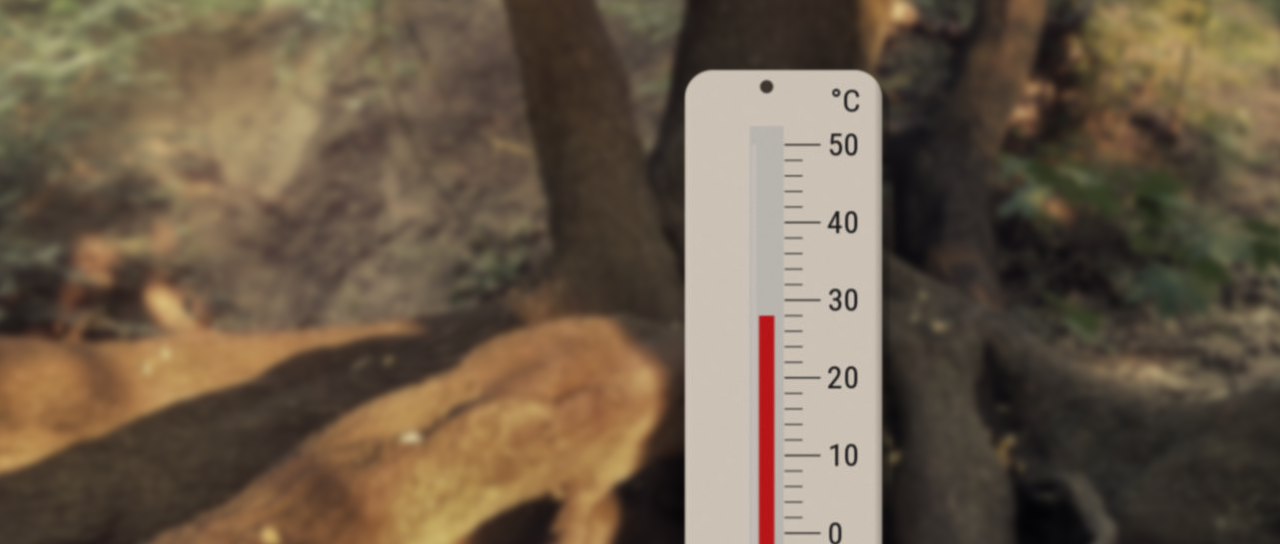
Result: 28 °C
